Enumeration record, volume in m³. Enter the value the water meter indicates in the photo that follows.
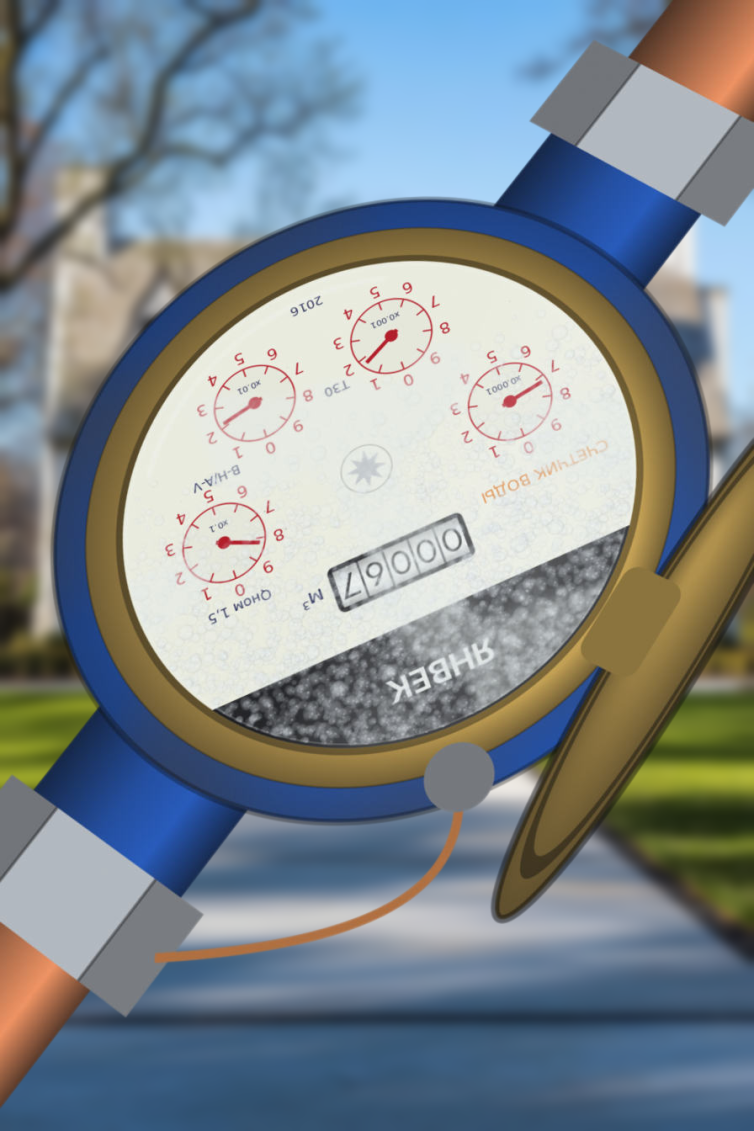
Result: 67.8217 m³
